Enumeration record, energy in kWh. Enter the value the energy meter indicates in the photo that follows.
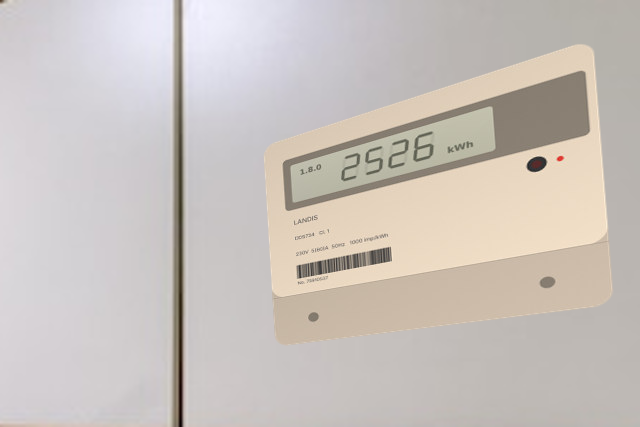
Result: 2526 kWh
